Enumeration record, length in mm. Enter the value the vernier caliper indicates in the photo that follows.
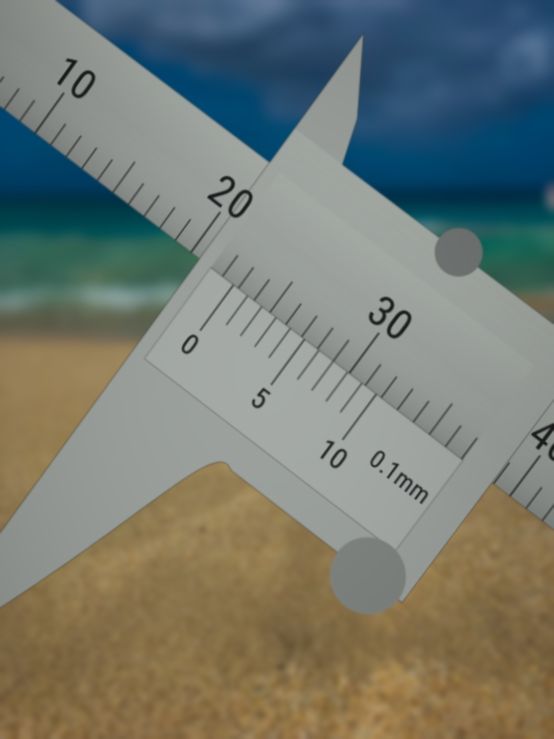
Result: 22.7 mm
